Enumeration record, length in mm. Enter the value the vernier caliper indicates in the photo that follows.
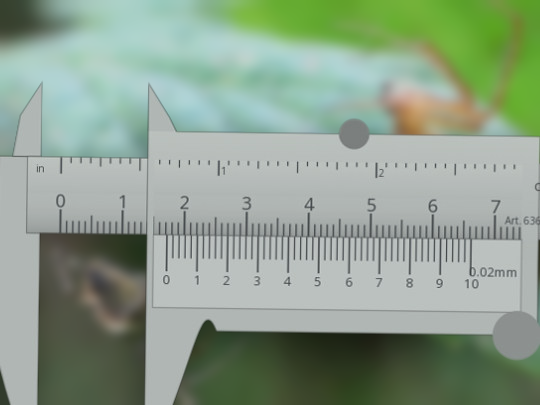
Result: 17.2 mm
